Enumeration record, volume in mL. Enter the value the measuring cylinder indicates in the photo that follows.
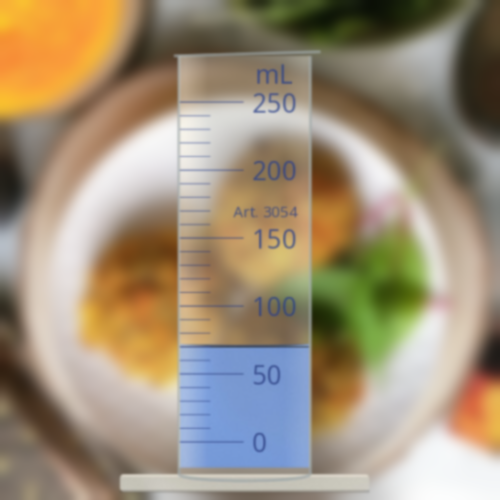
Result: 70 mL
